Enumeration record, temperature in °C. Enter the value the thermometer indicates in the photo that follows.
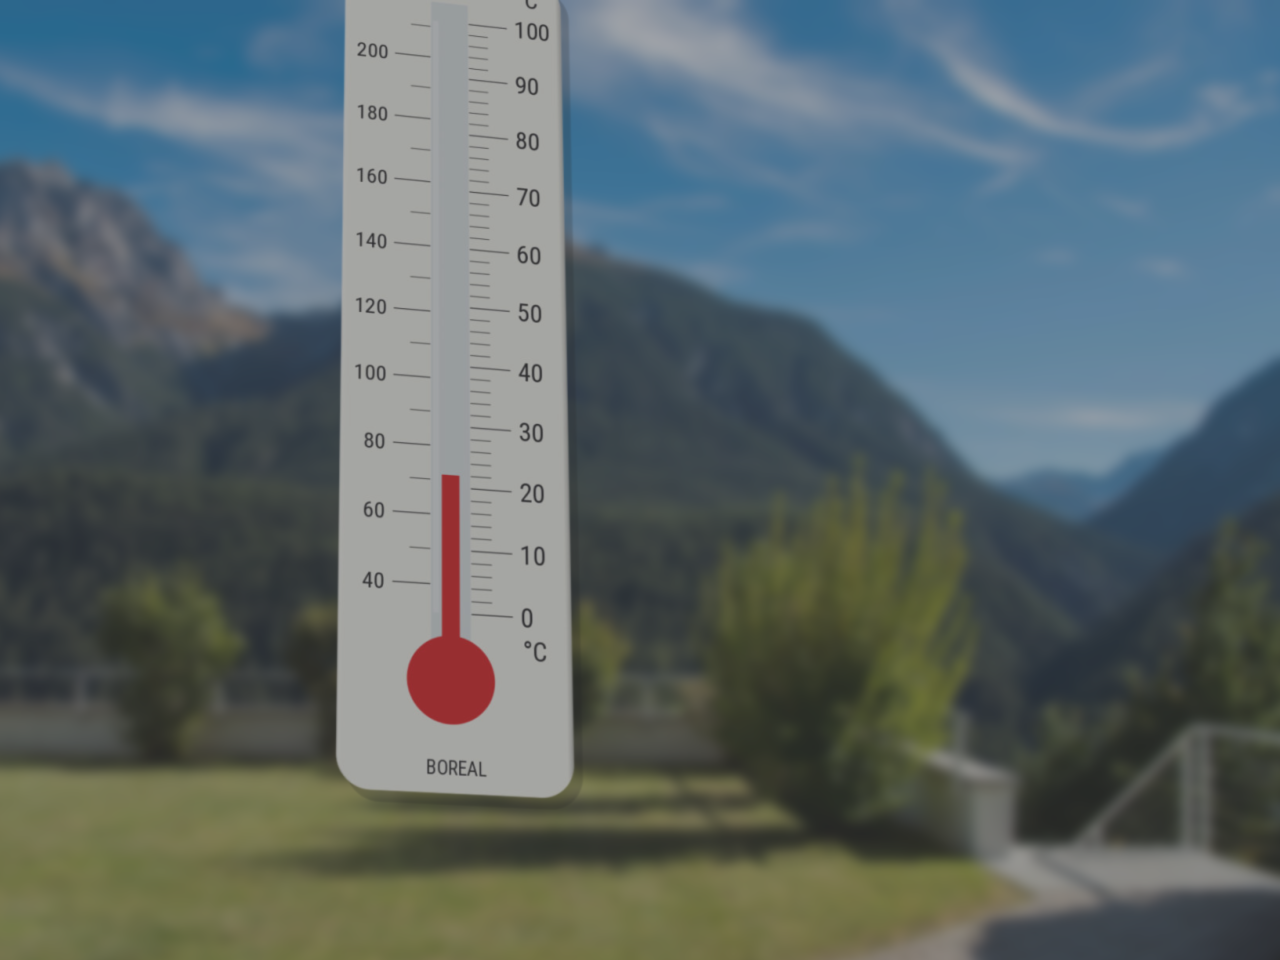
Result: 22 °C
